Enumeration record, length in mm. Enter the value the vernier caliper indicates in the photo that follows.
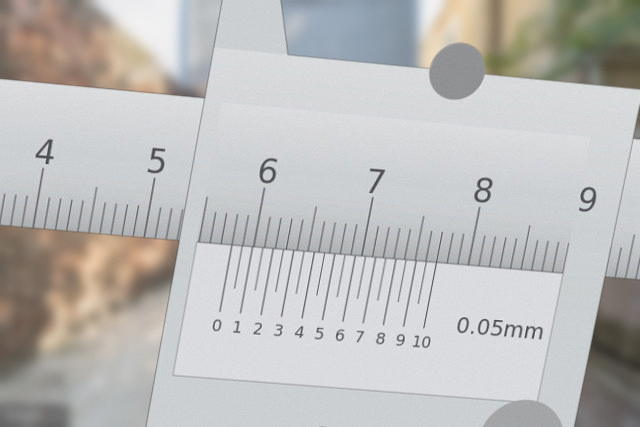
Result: 58.0 mm
